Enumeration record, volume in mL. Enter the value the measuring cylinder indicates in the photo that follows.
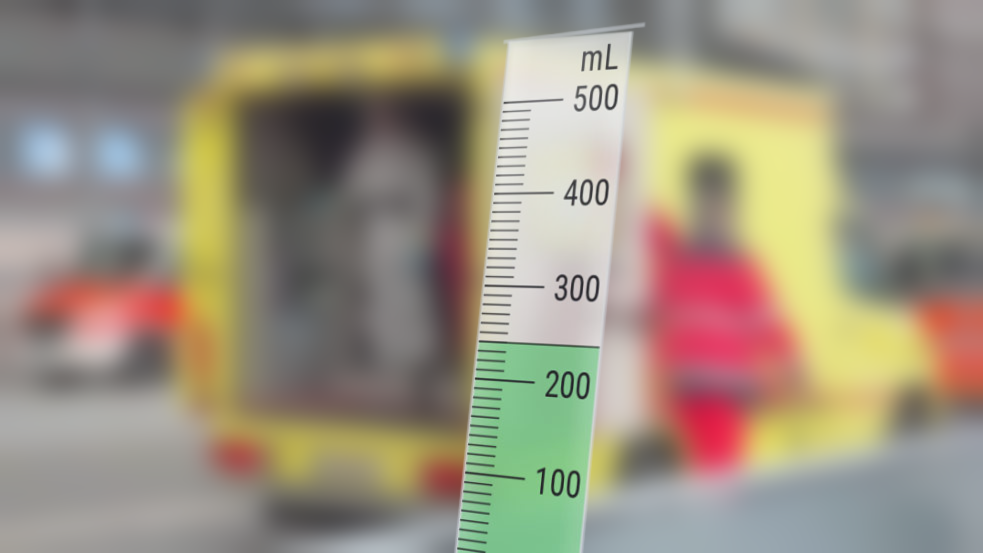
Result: 240 mL
